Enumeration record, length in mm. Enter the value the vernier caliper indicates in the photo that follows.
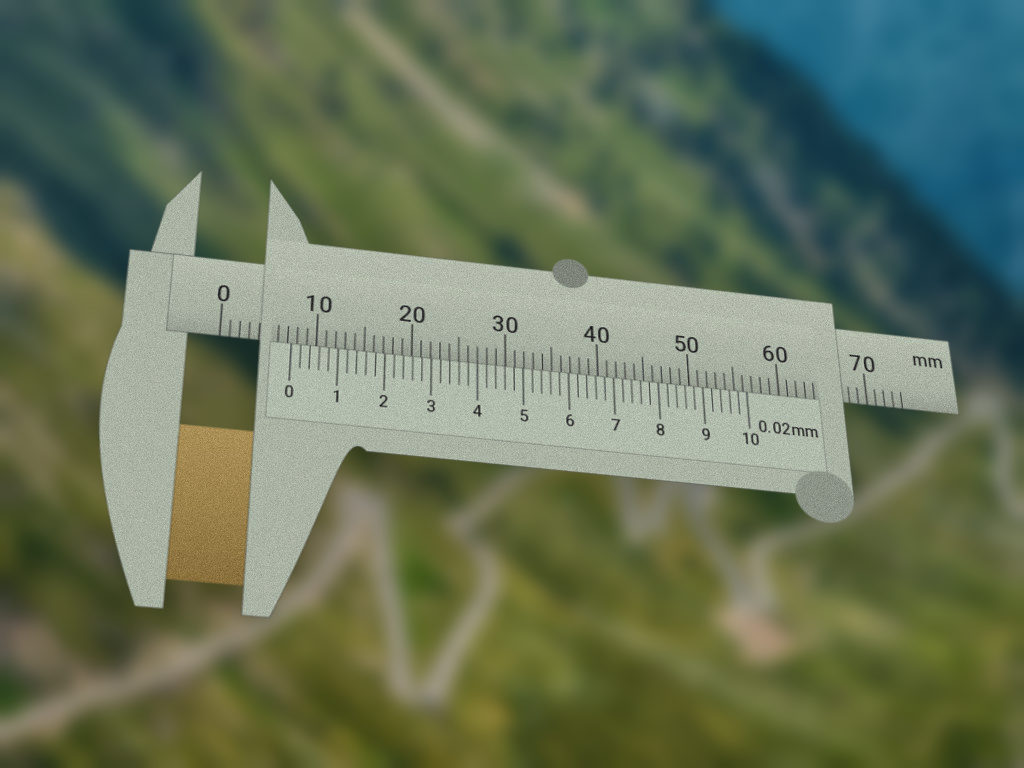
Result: 7.4 mm
